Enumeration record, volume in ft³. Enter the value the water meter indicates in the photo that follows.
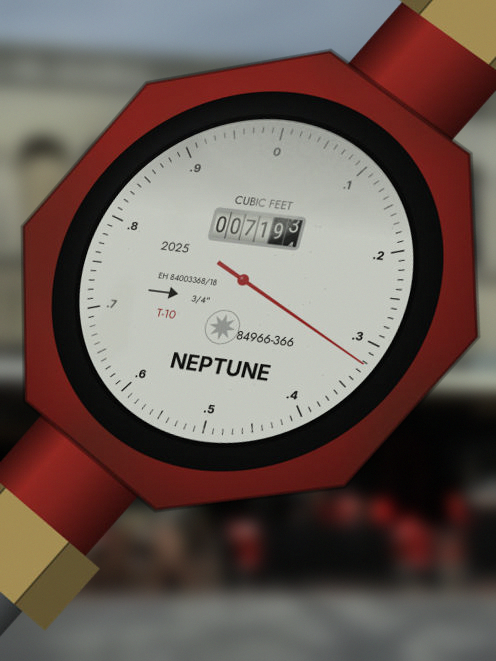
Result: 7193.32 ft³
